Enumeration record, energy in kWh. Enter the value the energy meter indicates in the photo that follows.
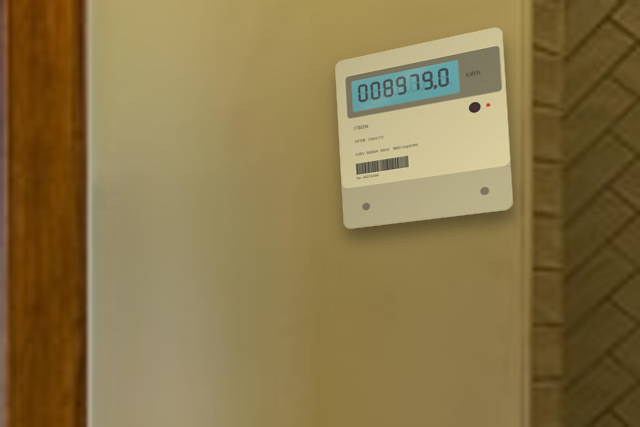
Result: 8979.0 kWh
